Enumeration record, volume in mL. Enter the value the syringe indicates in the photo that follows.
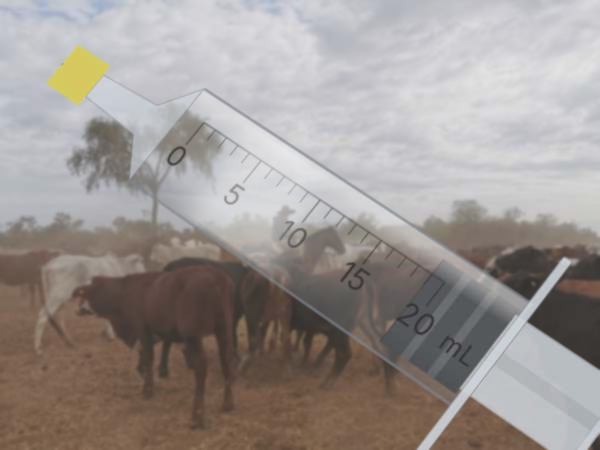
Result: 19 mL
